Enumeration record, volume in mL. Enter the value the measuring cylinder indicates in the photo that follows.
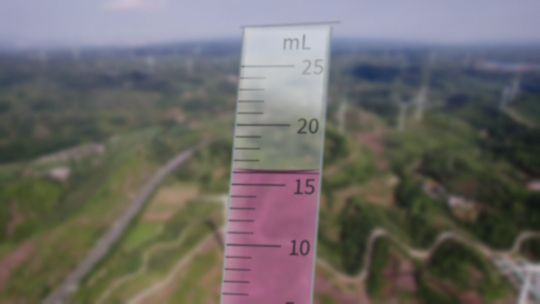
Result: 16 mL
